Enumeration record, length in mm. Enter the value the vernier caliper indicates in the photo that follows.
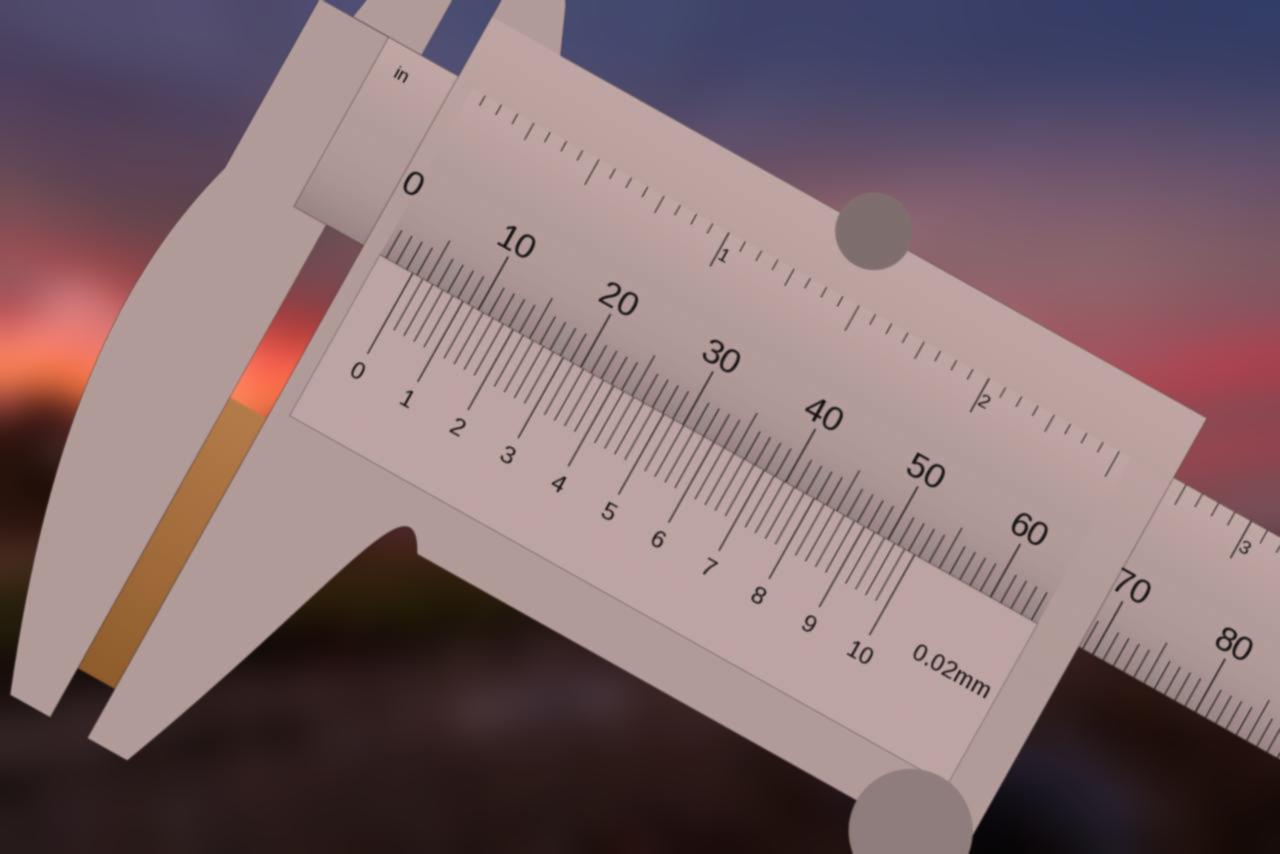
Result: 3.6 mm
